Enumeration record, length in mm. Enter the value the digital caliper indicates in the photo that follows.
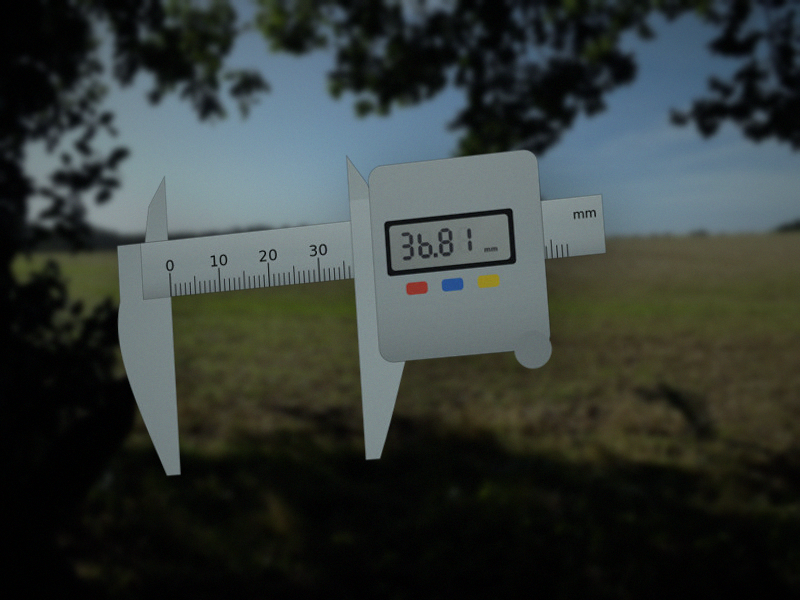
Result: 36.81 mm
